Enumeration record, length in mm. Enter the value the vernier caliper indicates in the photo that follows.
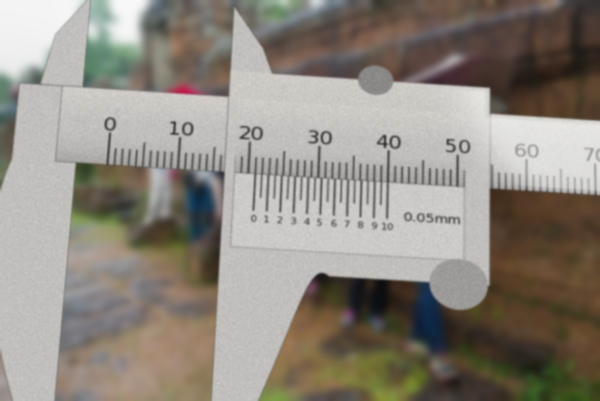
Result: 21.0 mm
